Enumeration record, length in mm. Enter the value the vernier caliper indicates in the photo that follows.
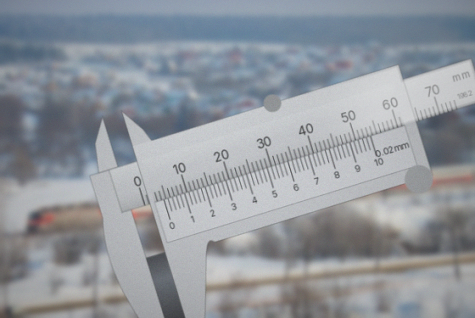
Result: 4.5 mm
